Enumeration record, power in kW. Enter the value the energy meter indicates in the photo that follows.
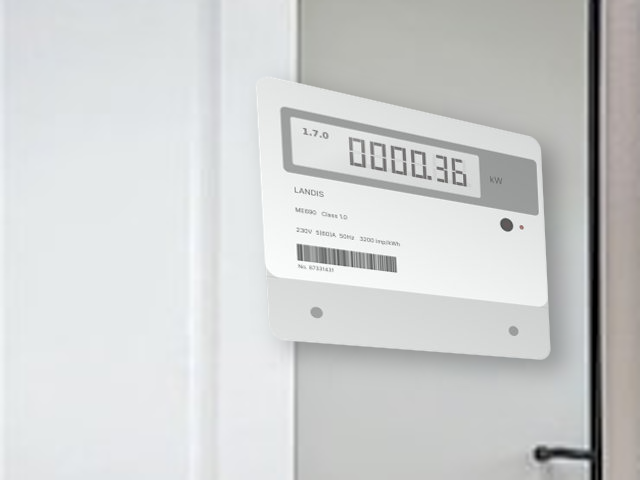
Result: 0.36 kW
